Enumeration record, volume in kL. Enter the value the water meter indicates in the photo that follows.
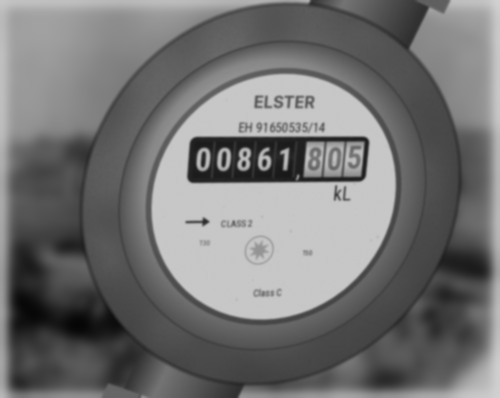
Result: 861.805 kL
